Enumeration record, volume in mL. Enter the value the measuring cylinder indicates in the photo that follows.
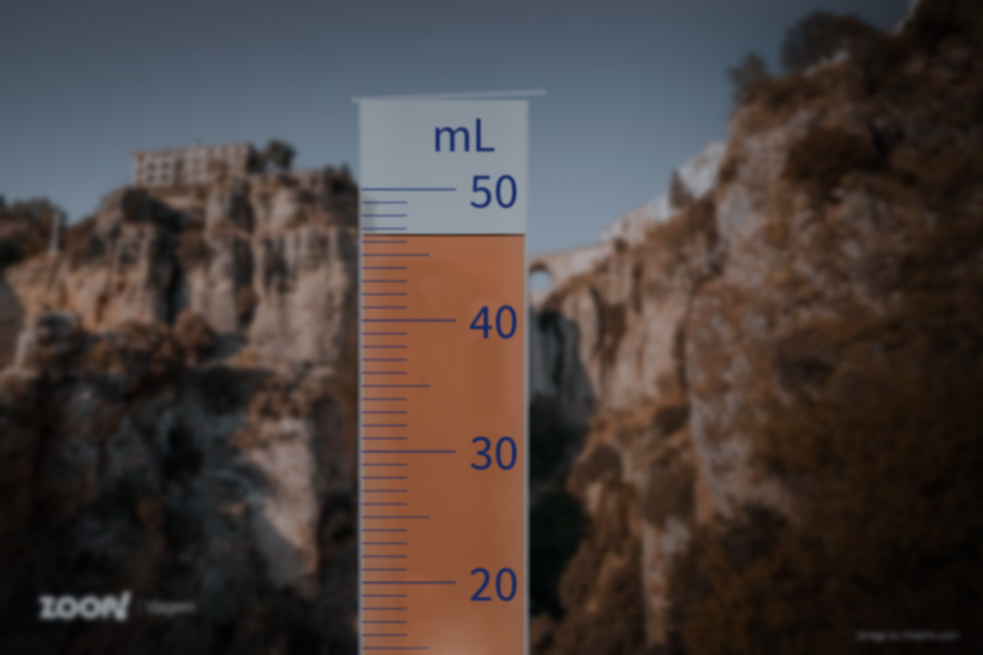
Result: 46.5 mL
